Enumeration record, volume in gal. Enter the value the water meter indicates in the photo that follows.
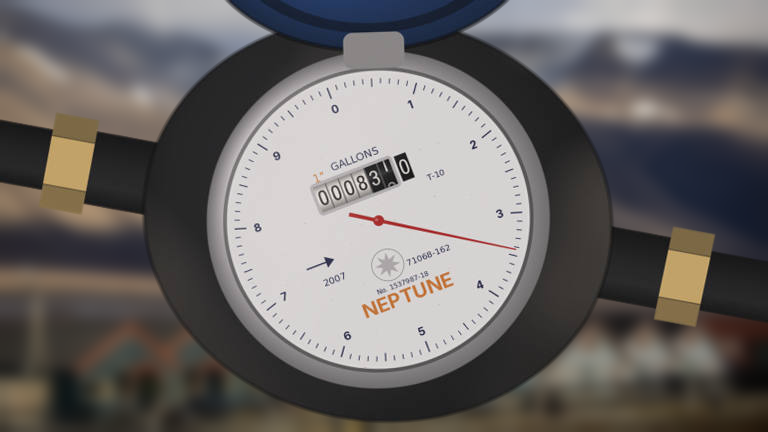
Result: 8313.4 gal
